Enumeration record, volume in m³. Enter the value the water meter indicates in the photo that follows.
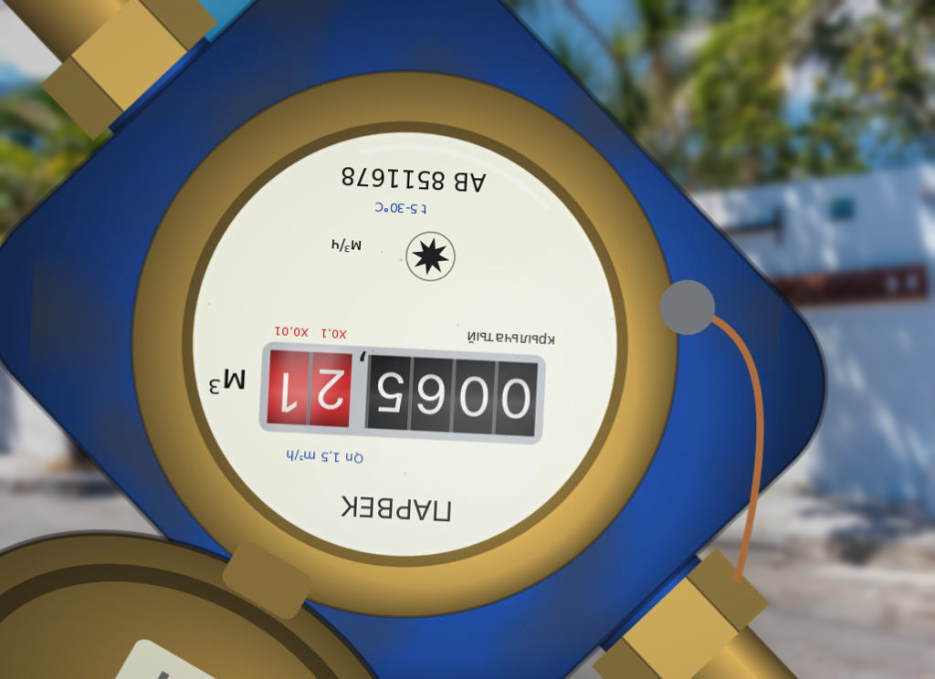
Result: 65.21 m³
